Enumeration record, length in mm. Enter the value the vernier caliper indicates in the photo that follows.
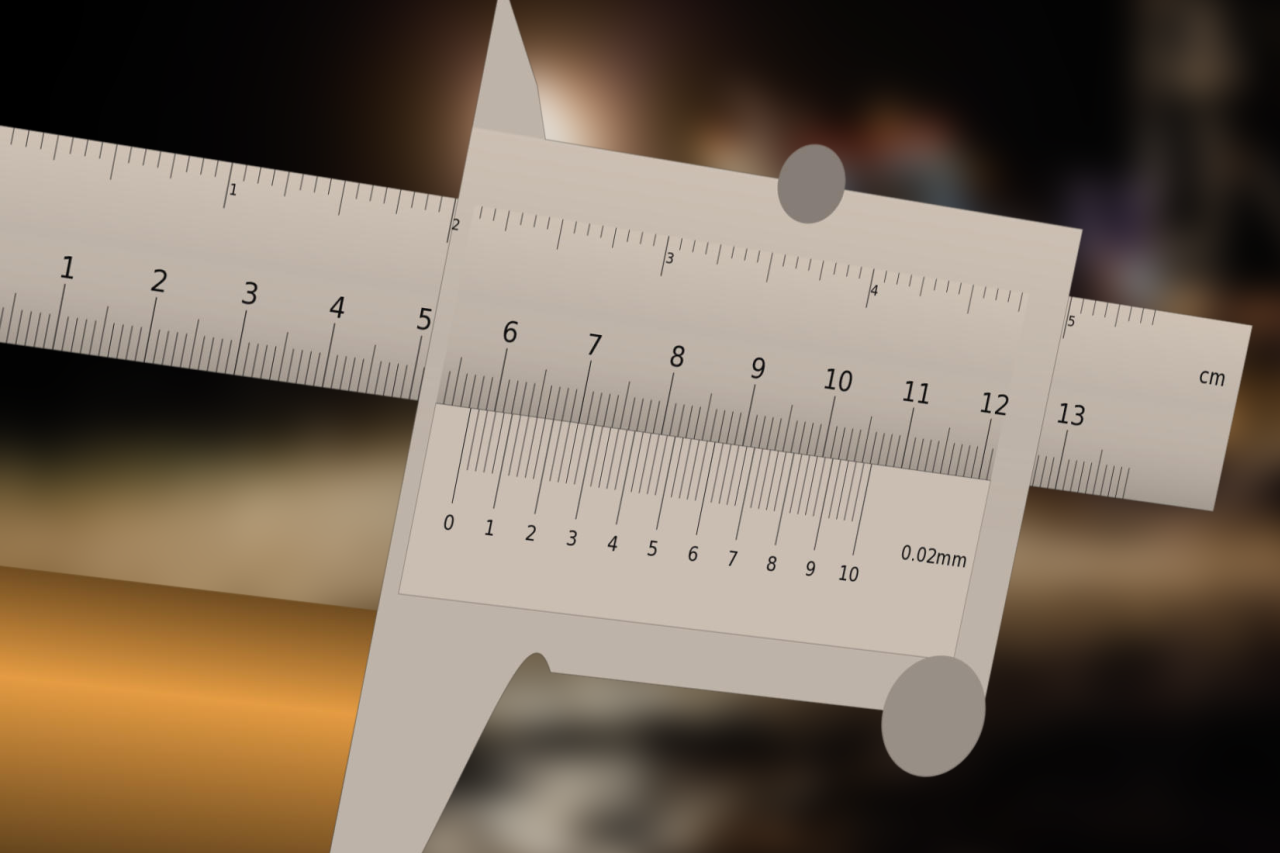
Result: 57.2 mm
